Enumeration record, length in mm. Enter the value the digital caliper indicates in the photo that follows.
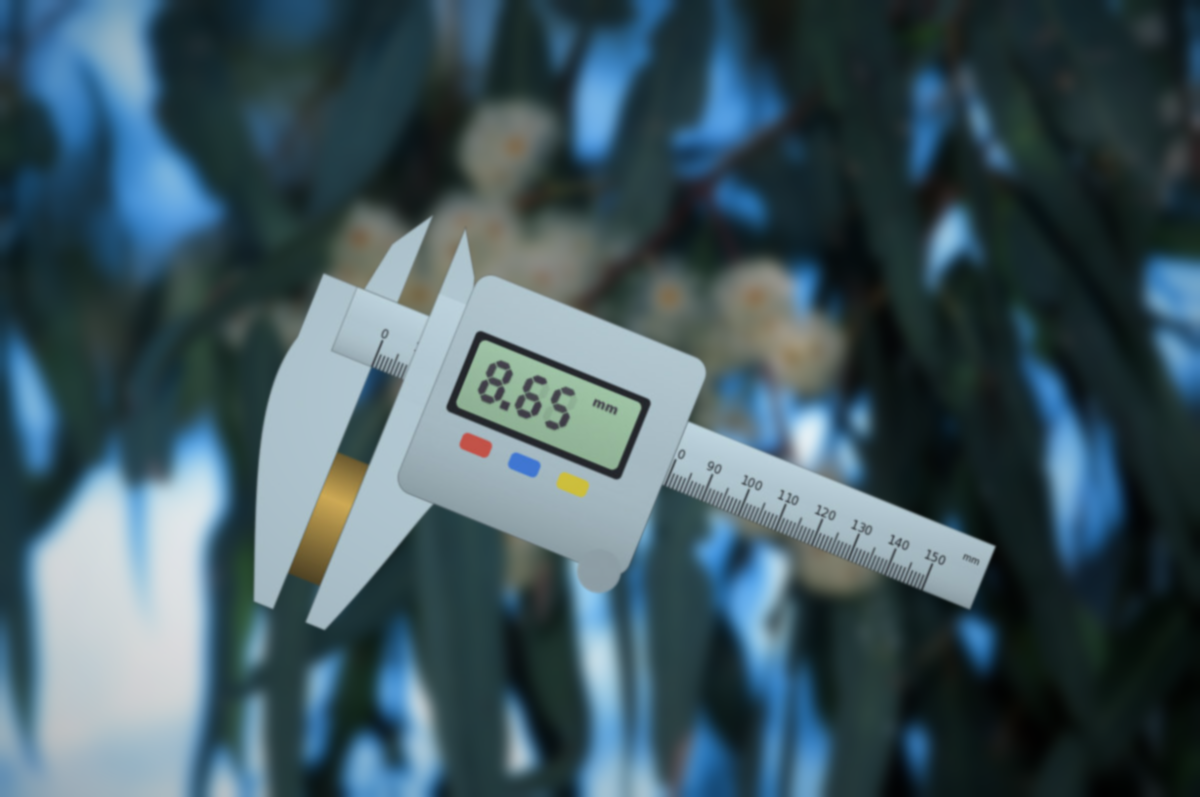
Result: 8.65 mm
